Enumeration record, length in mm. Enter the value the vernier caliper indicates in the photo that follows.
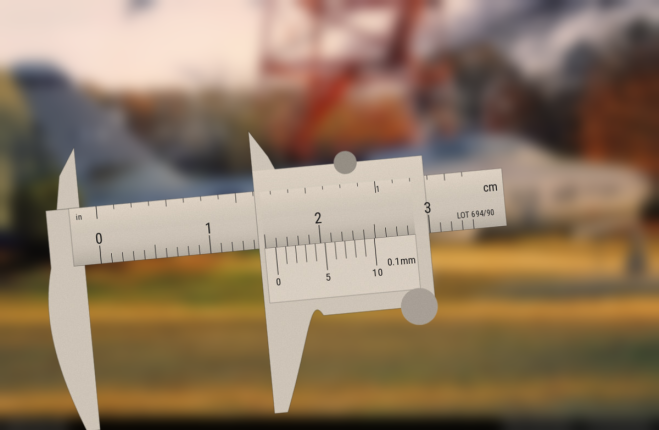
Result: 15.9 mm
